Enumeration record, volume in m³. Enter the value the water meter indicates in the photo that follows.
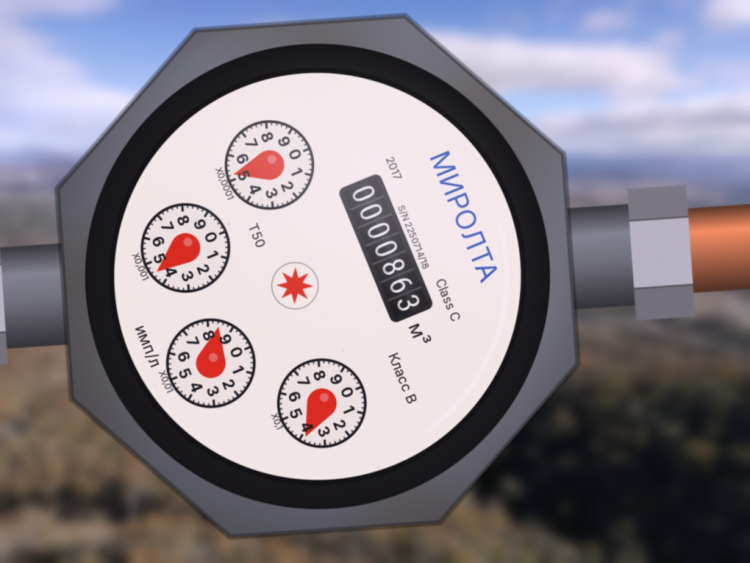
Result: 863.3845 m³
